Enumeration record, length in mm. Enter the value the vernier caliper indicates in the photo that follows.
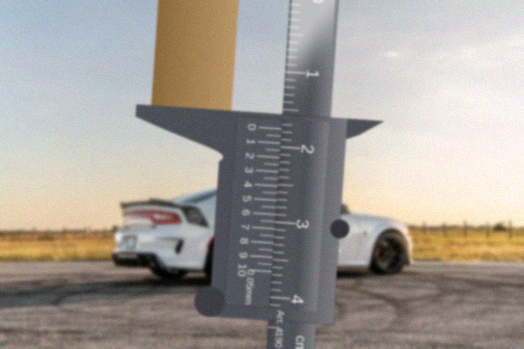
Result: 17.6 mm
